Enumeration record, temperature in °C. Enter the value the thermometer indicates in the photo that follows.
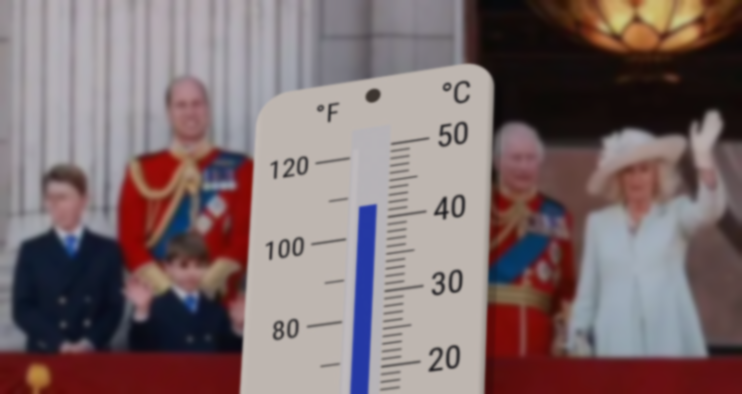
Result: 42 °C
